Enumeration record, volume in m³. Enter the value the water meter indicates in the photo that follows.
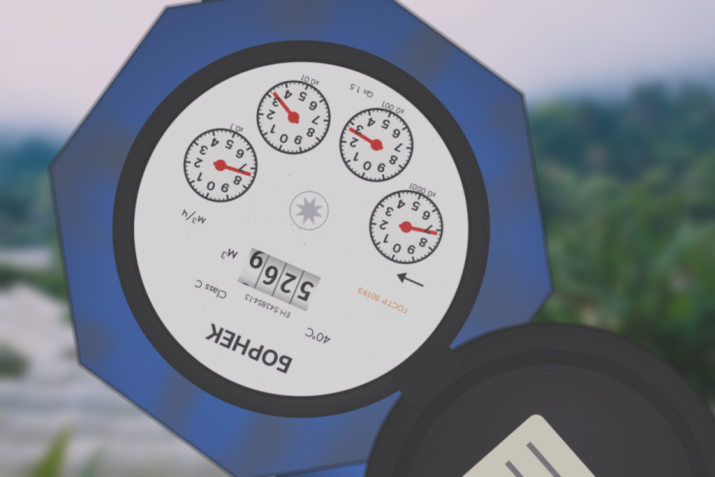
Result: 5268.7327 m³
